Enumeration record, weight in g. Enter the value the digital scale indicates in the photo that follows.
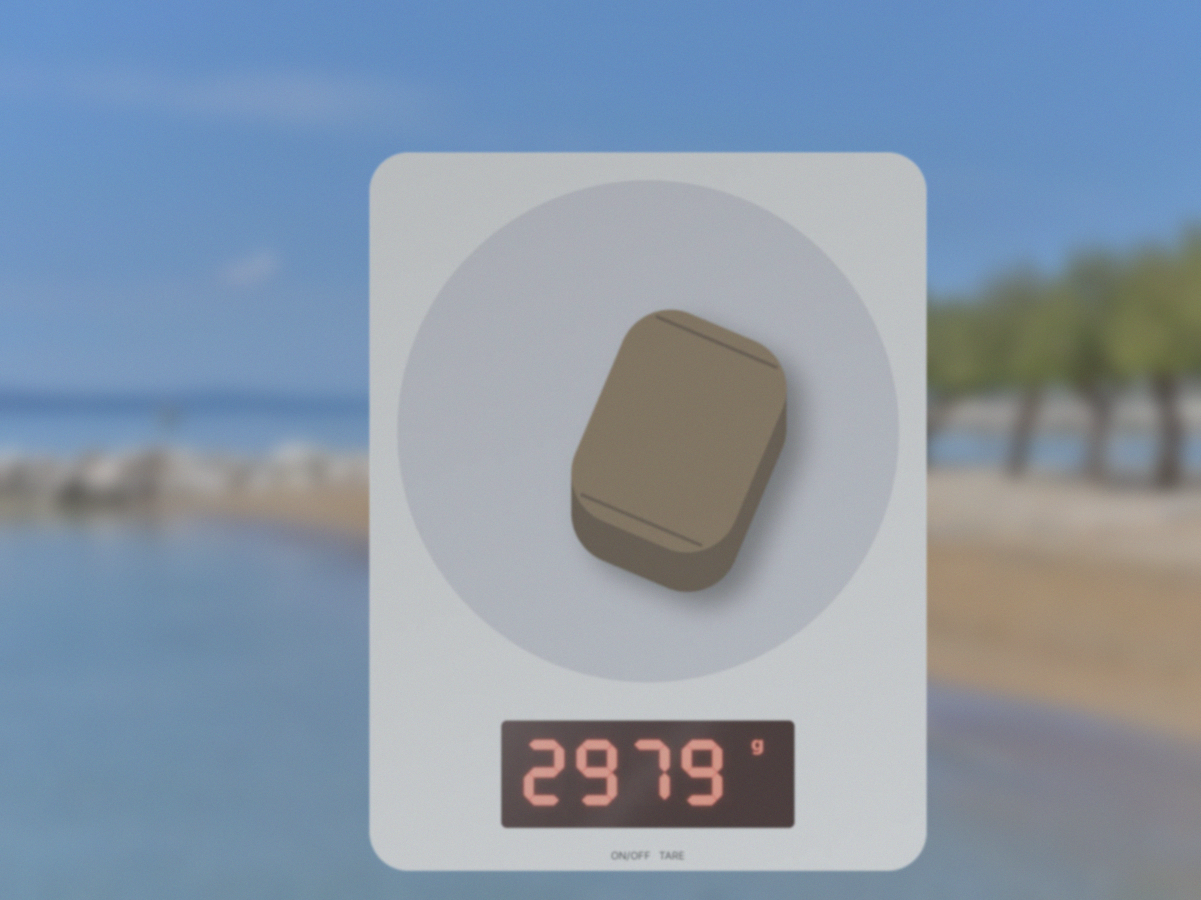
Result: 2979 g
